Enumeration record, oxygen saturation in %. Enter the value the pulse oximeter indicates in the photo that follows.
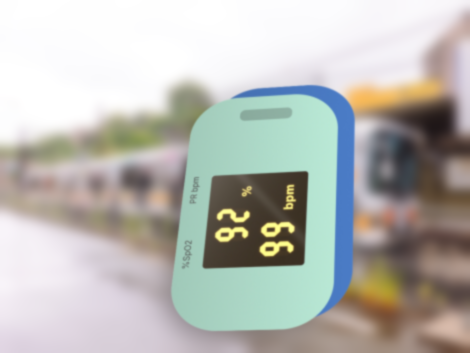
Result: 92 %
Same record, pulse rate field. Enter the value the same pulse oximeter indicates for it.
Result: 99 bpm
